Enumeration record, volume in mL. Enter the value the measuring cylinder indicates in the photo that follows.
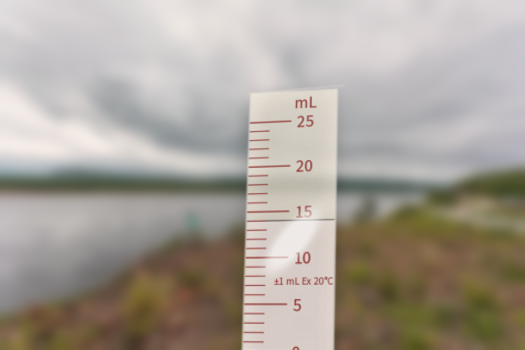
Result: 14 mL
